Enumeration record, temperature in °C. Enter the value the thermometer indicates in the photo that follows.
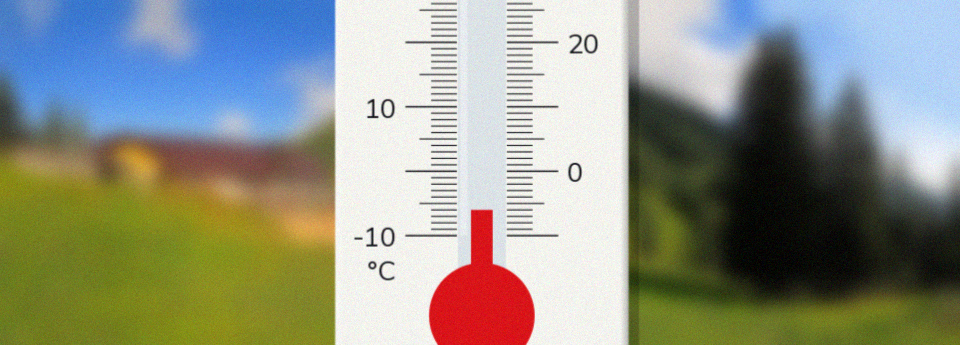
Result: -6 °C
